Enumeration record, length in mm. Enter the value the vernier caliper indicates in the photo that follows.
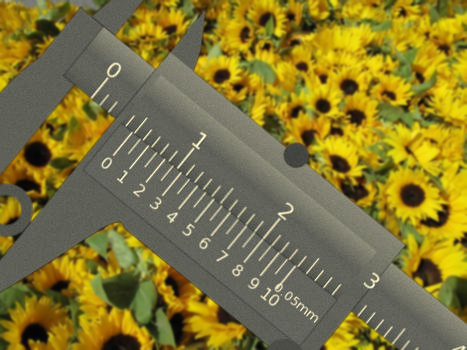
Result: 4.8 mm
